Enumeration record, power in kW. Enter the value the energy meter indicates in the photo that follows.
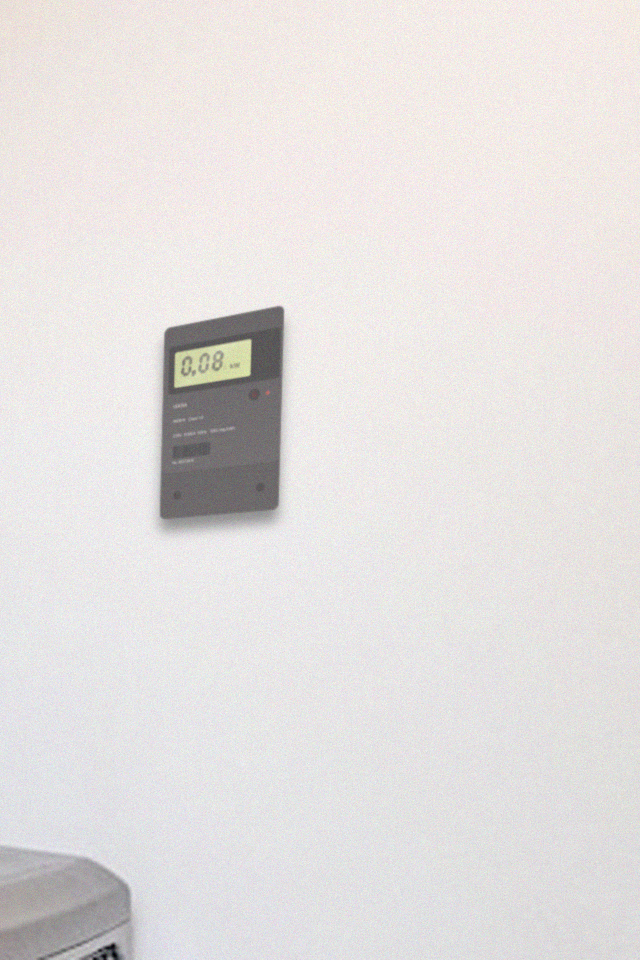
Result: 0.08 kW
